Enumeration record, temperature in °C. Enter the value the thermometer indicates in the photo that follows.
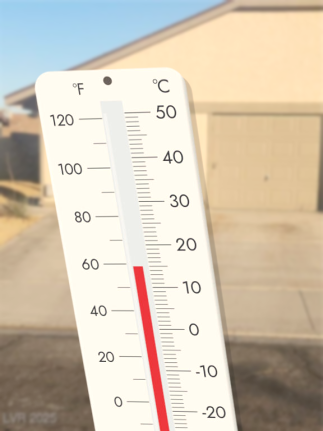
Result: 15 °C
